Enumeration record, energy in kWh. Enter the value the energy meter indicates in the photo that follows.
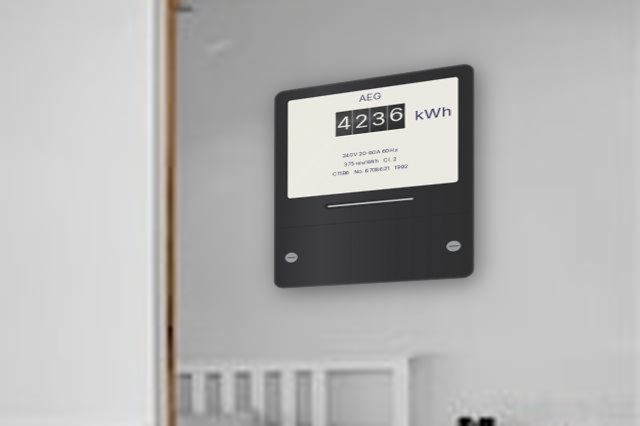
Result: 4236 kWh
